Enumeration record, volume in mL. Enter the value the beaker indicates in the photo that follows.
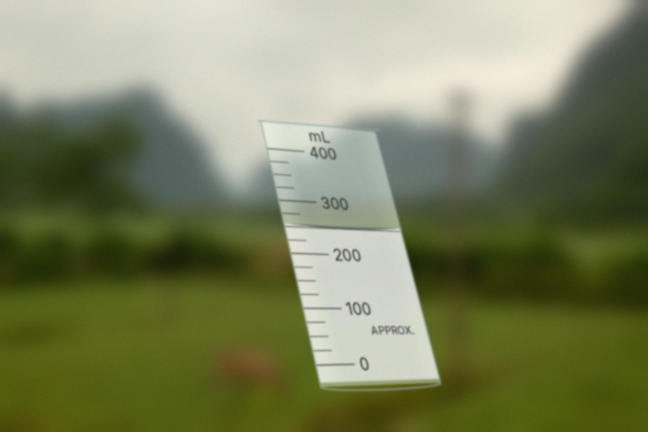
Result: 250 mL
